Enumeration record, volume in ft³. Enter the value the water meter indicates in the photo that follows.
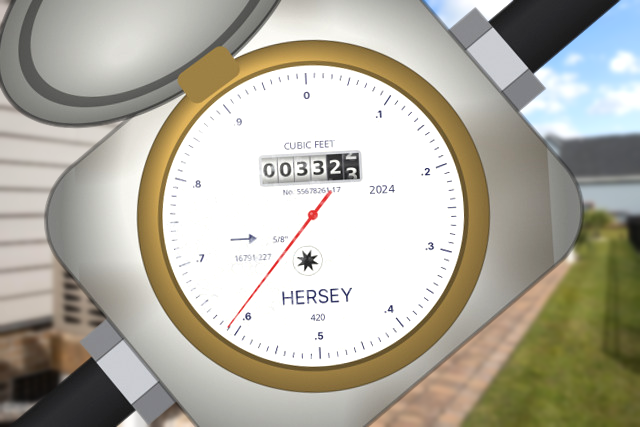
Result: 3322.61 ft³
